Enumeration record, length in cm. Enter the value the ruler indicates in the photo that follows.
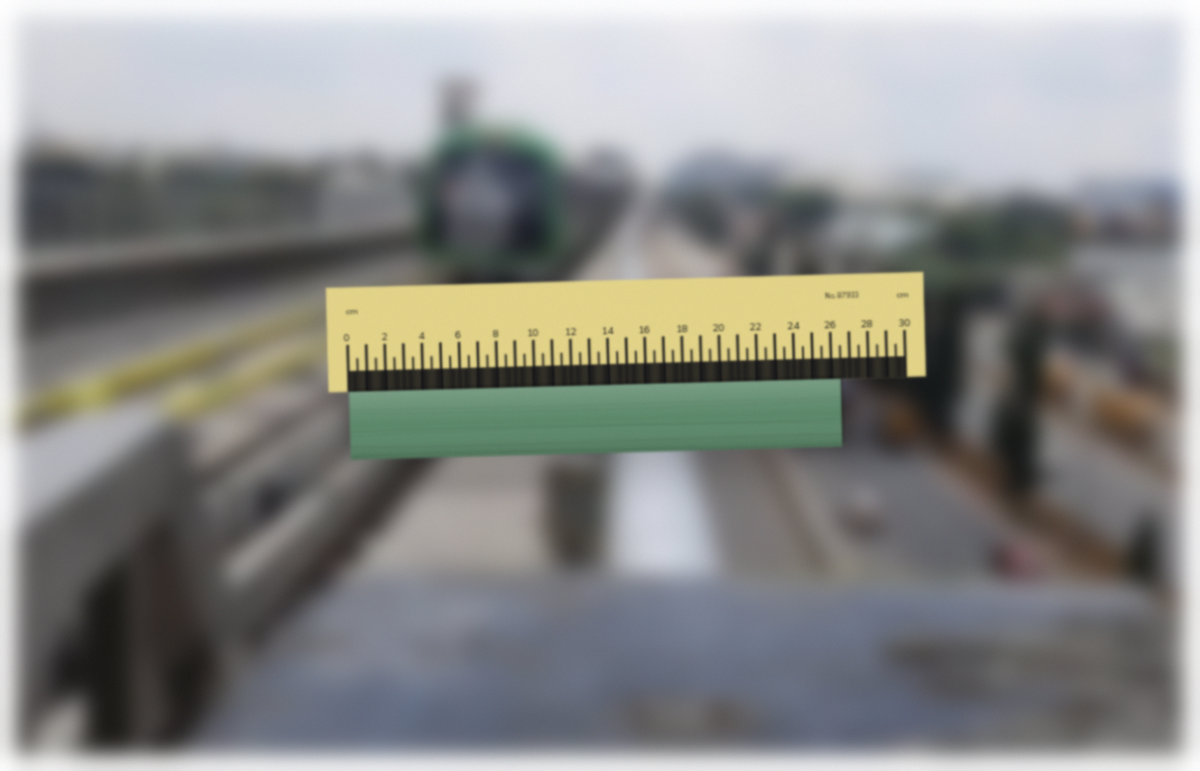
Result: 26.5 cm
